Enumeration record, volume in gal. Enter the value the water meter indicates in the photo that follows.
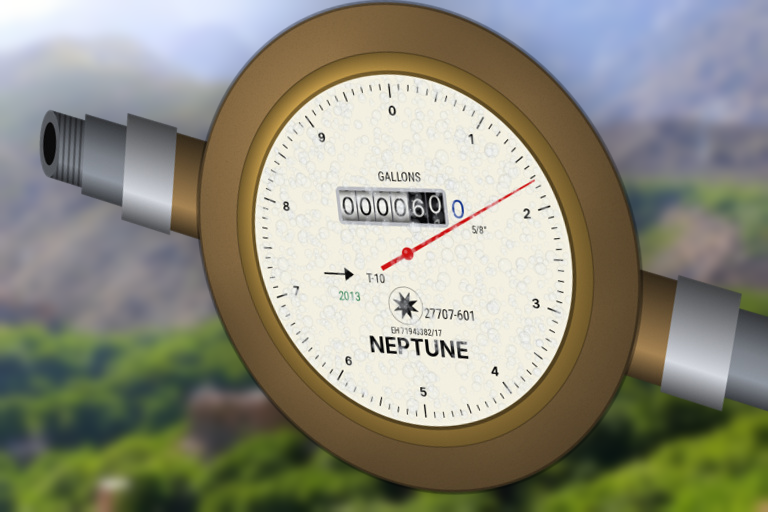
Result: 601.7 gal
